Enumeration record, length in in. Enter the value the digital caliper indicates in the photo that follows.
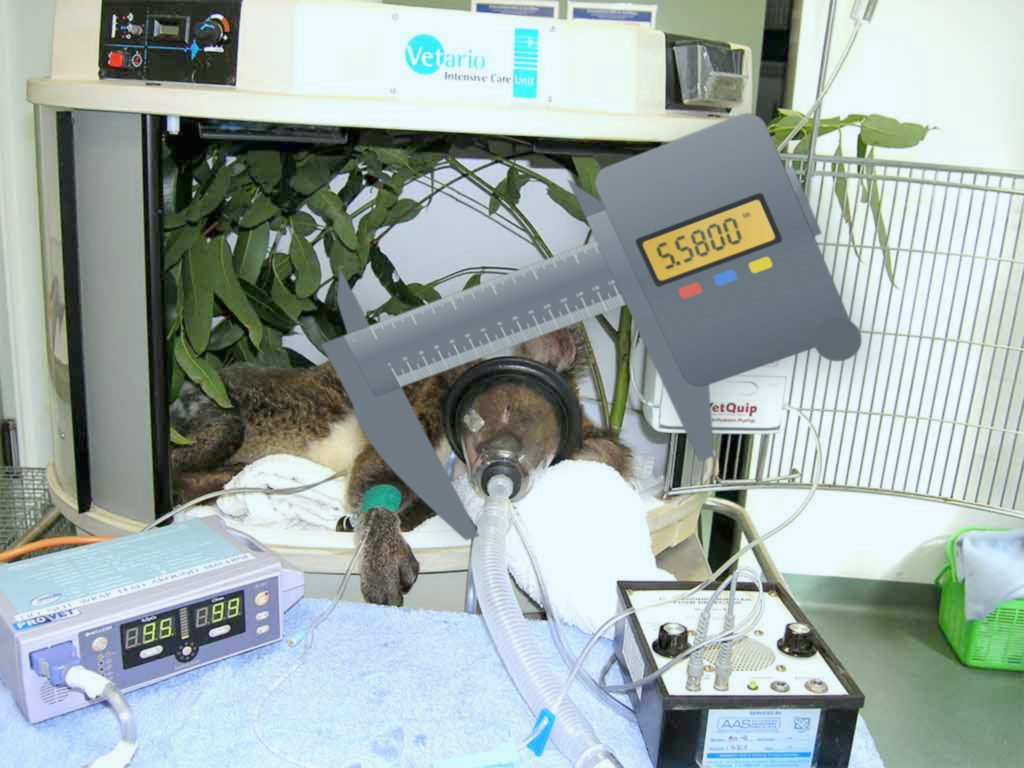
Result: 5.5800 in
